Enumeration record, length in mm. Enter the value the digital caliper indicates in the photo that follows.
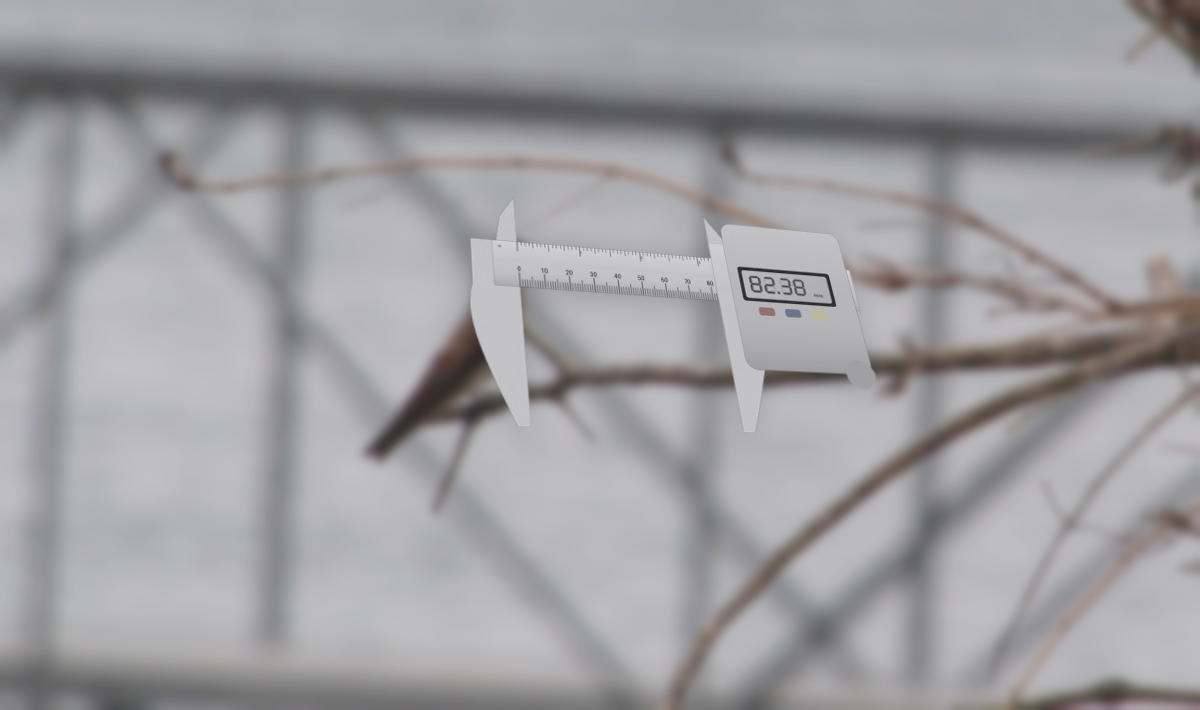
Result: 82.38 mm
